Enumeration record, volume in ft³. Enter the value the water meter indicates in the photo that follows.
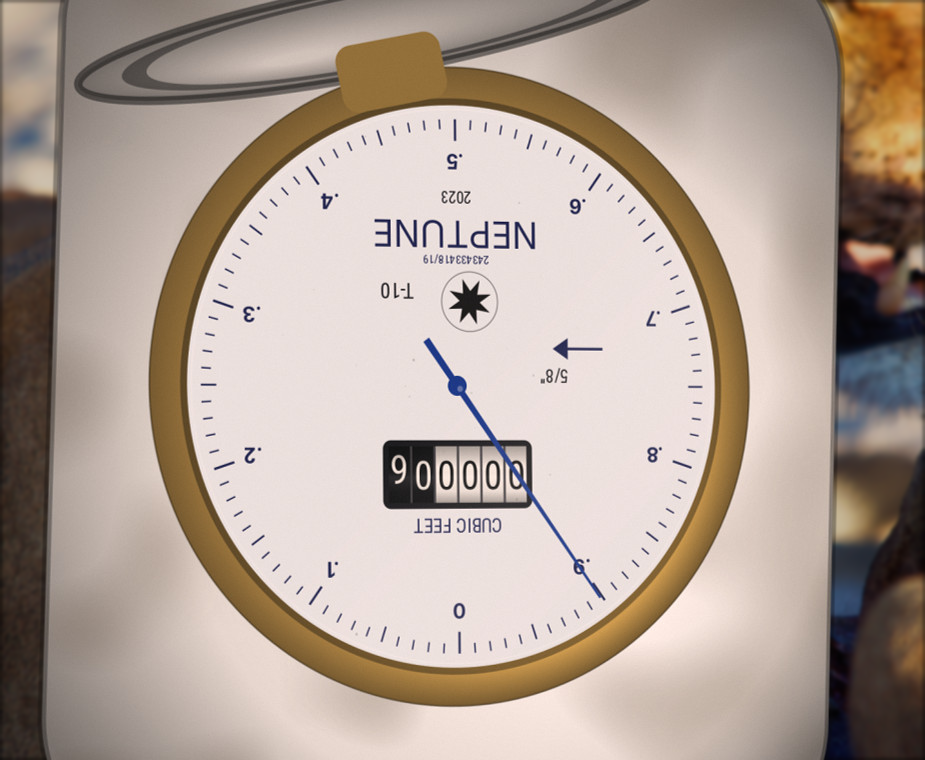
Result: 5.90 ft³
